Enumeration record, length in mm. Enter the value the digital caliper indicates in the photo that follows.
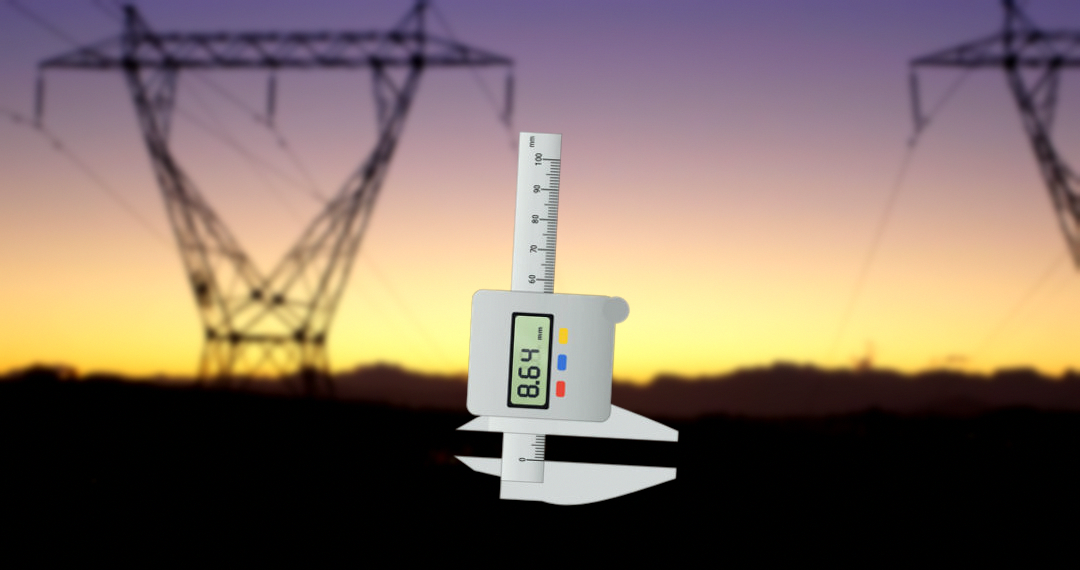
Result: 8.64 mm
